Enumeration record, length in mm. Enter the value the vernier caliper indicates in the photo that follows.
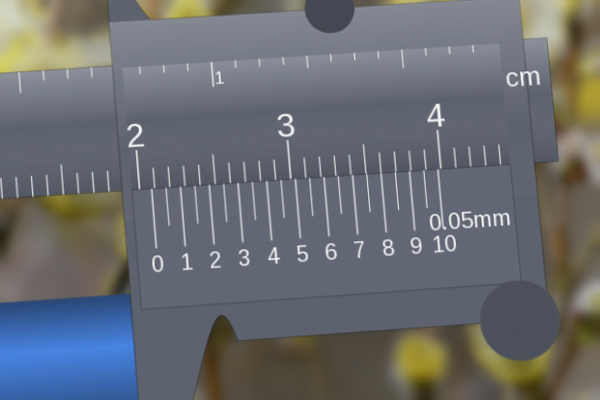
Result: 20.8 mm
